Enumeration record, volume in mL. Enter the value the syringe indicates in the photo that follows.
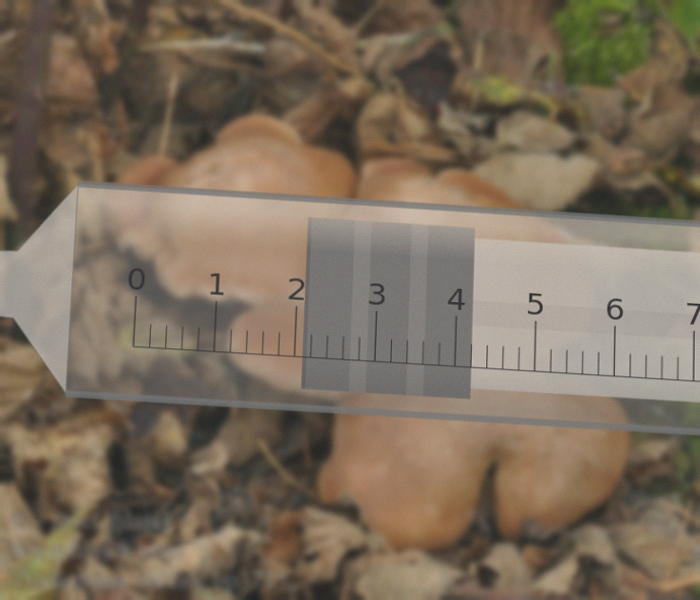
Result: 2.1 mL
